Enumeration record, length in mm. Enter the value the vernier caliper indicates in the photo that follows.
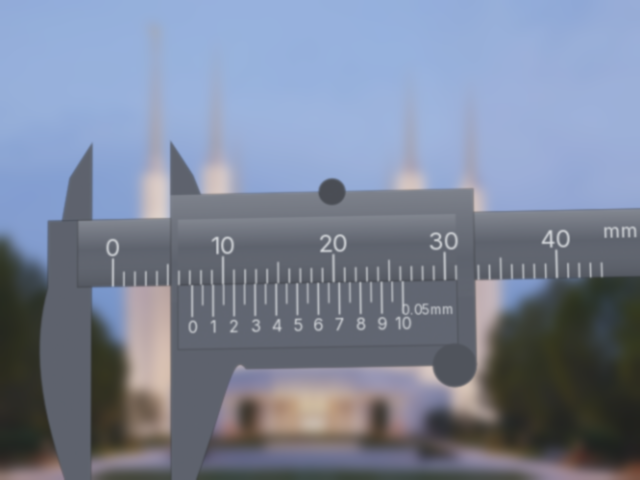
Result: 7.2 mm
